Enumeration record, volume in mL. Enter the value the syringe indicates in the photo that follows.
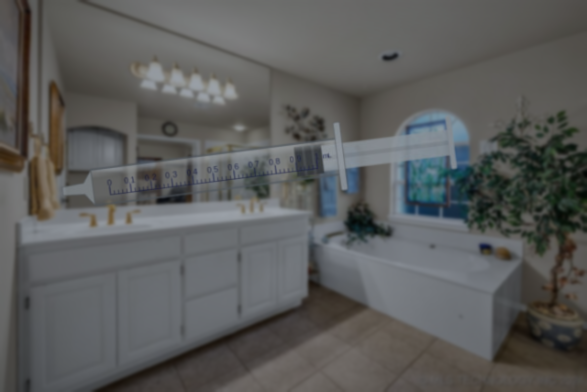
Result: 0.9 mL
